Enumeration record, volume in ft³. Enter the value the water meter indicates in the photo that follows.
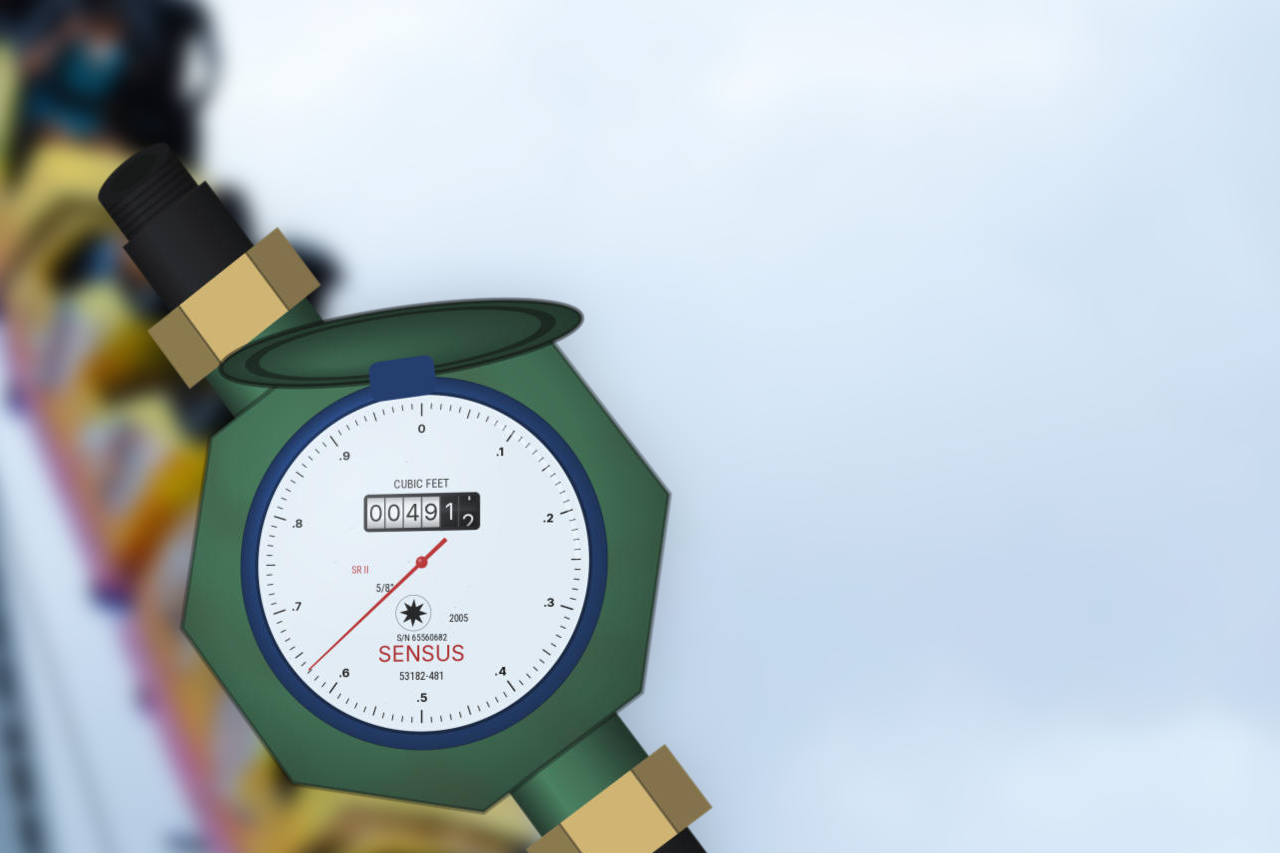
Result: 4911.63 ft³
